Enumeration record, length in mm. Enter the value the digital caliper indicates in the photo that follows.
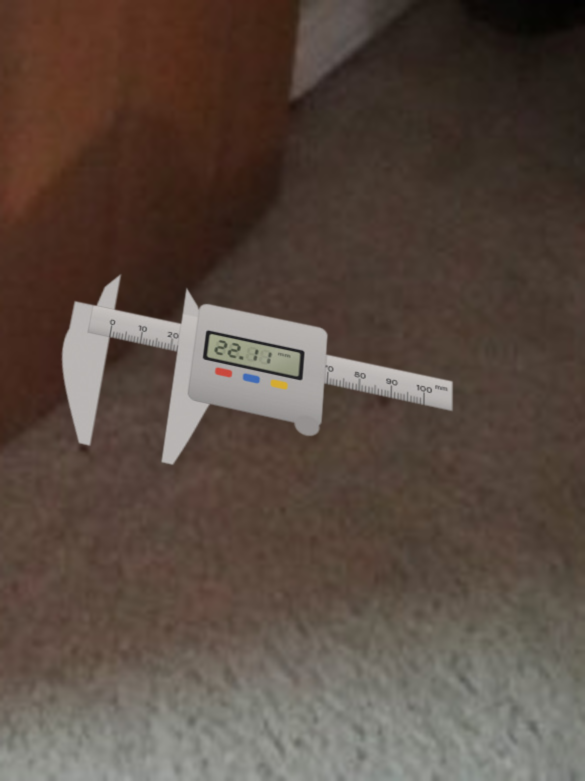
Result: 22.11 mm
